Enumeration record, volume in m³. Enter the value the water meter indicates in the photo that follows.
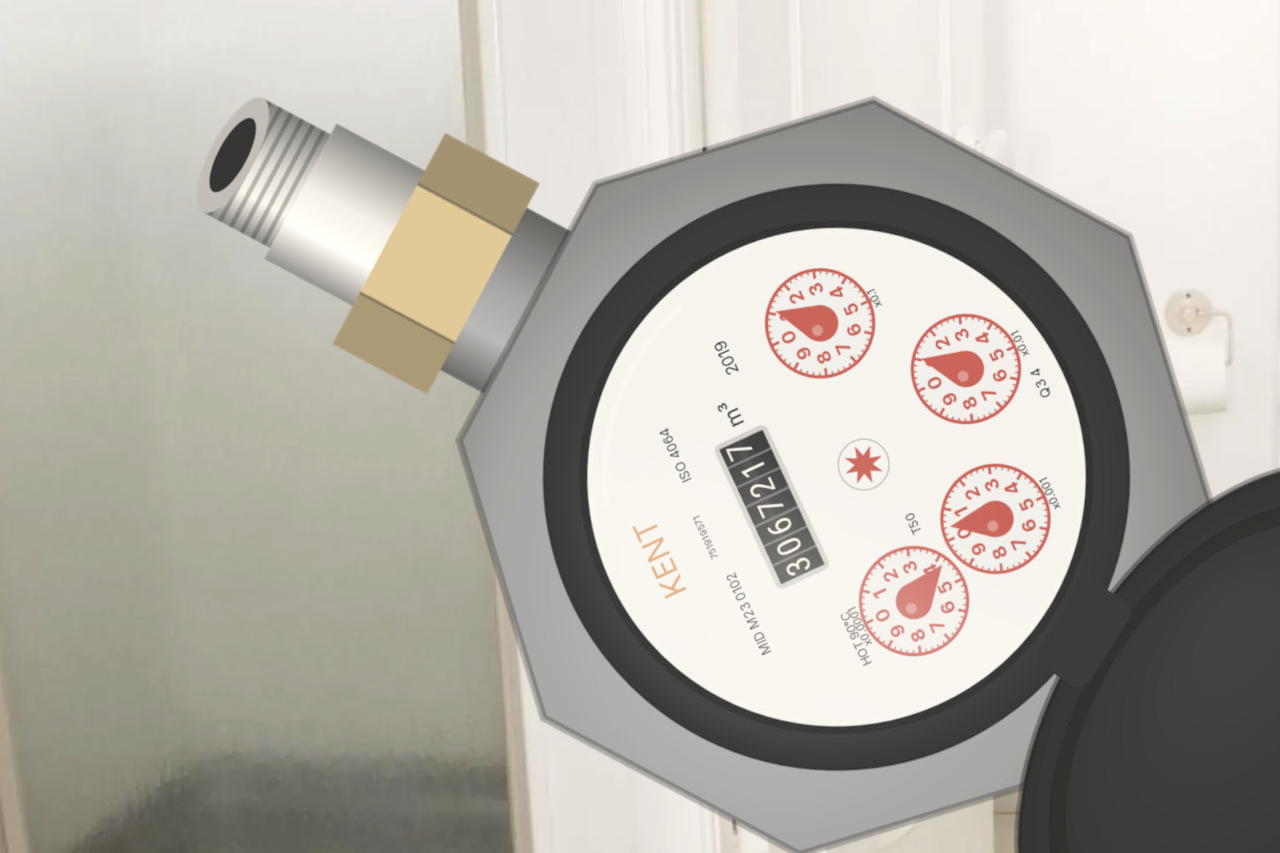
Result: 3067217.1104 m³
